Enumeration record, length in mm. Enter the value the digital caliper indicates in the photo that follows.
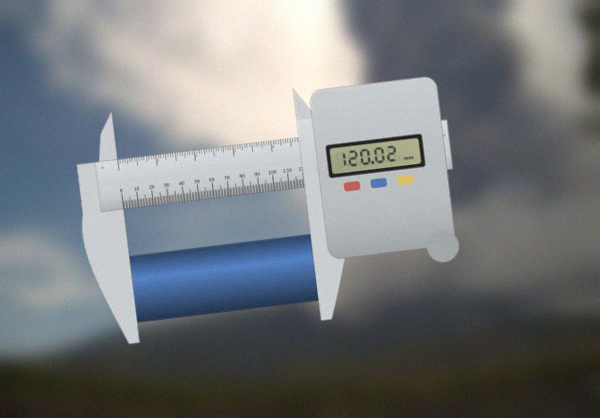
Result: 120.02 mm
